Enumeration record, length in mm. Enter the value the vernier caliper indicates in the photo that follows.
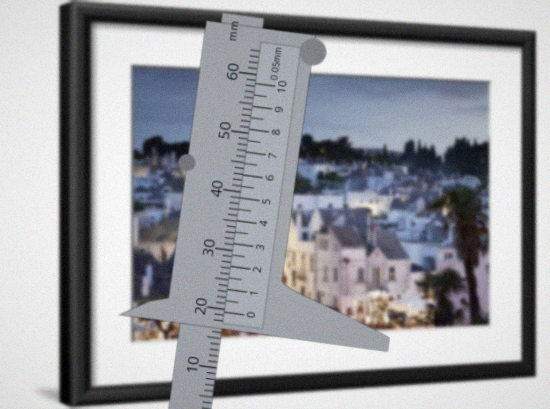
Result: 19.5 mm
